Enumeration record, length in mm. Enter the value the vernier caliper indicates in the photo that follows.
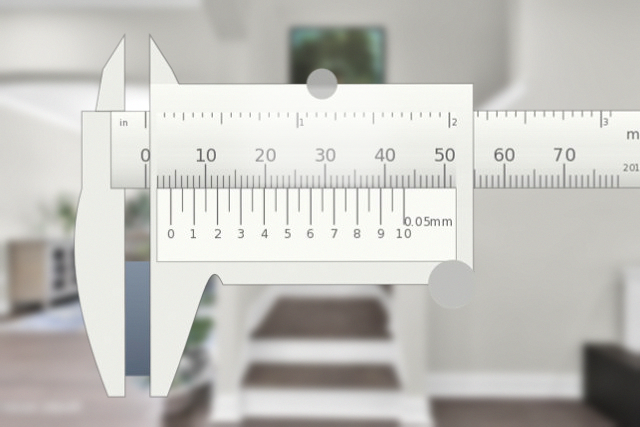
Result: 4.2 mm
